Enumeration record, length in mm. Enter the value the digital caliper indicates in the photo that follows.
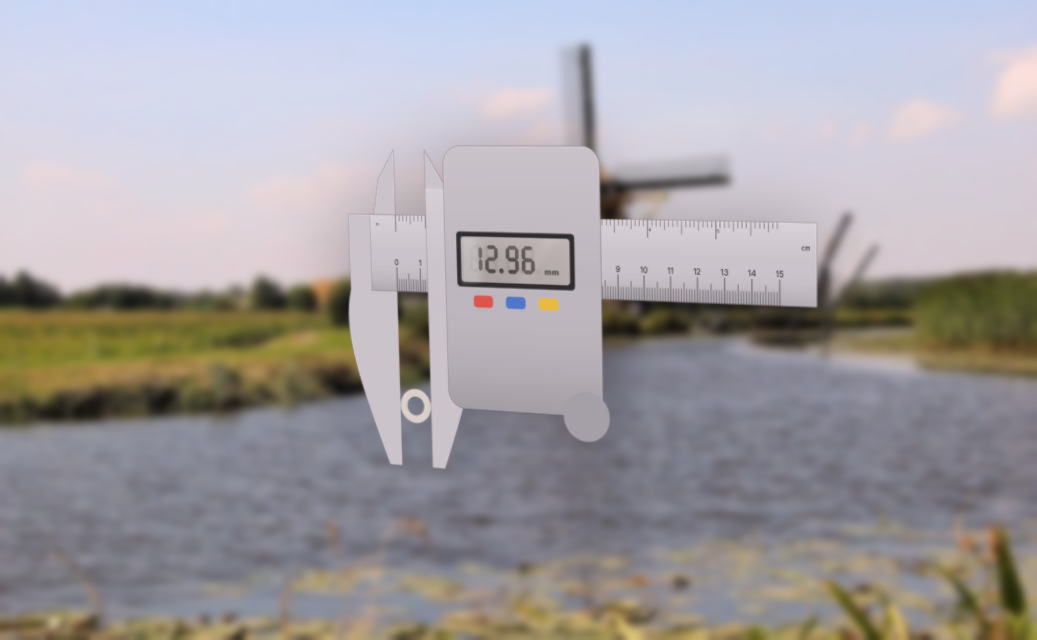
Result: 12.96 mm
